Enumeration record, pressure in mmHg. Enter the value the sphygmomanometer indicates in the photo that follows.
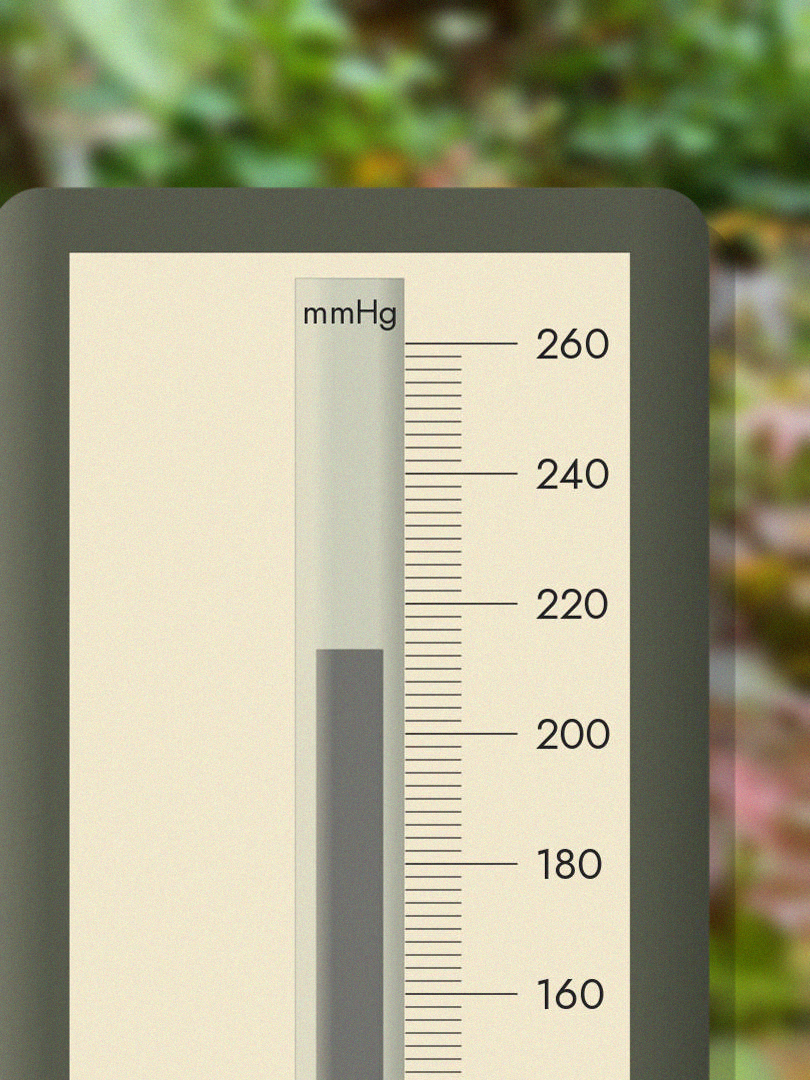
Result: 213 mmHg
